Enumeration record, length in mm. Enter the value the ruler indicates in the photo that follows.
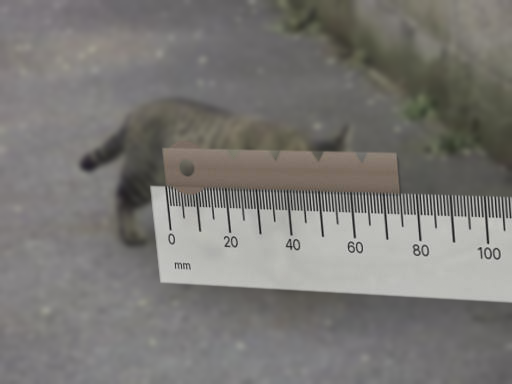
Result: 75 mm
